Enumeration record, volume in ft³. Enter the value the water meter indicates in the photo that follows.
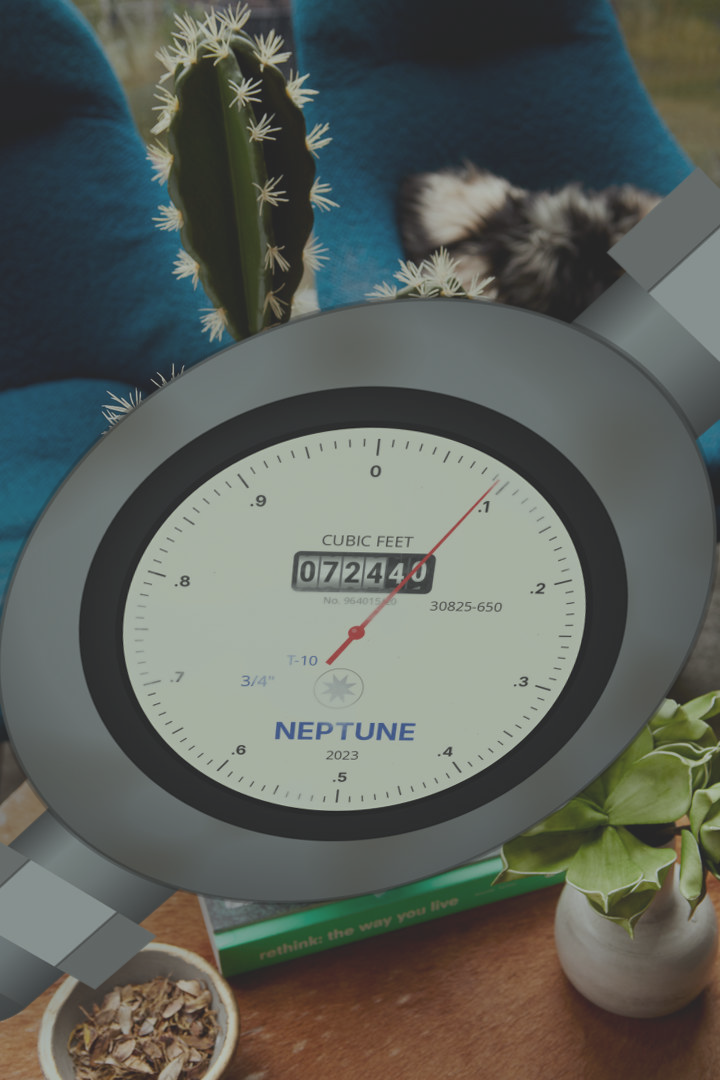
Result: 72440.09 ft³
